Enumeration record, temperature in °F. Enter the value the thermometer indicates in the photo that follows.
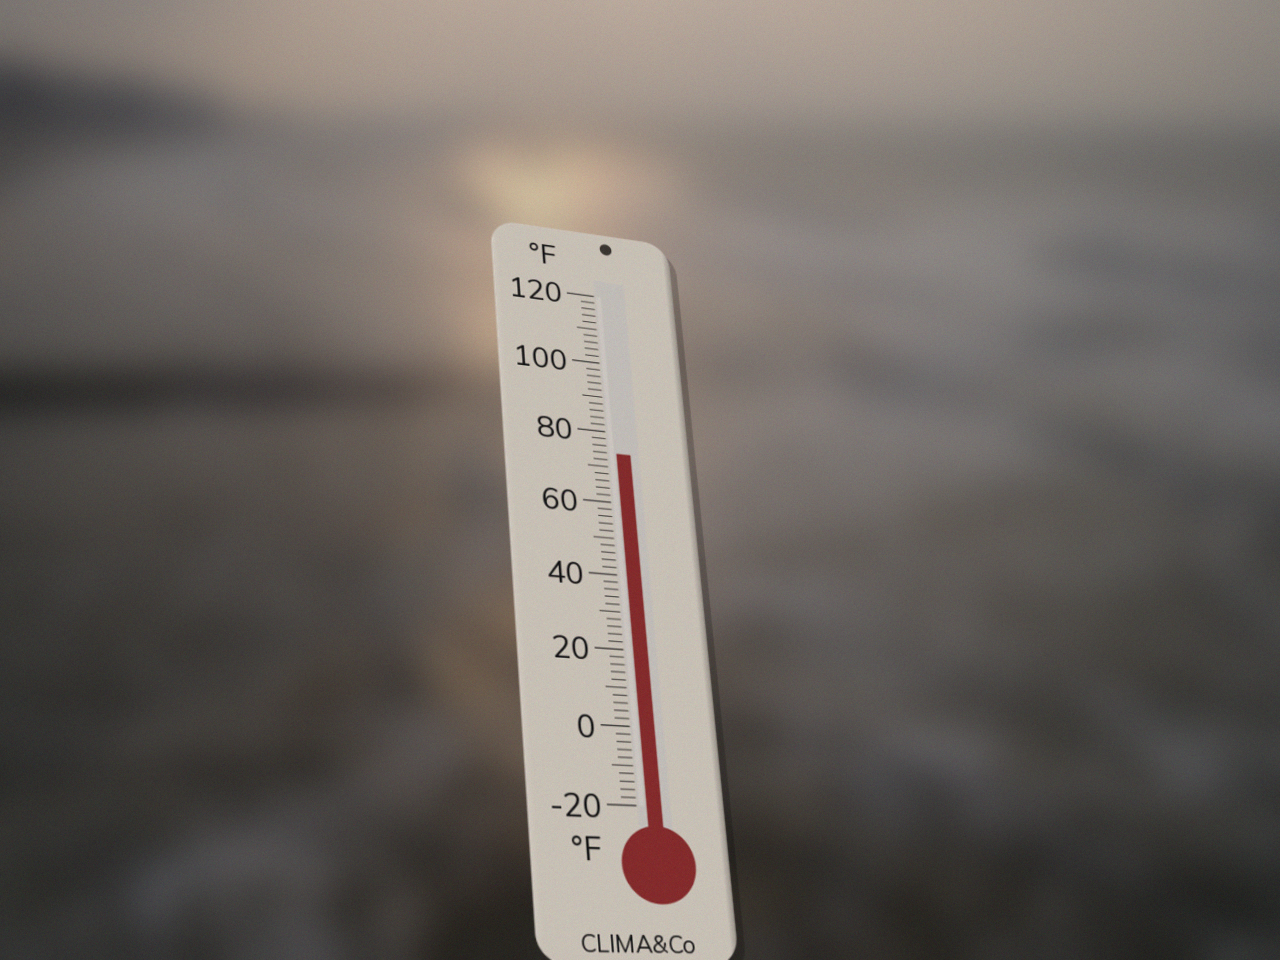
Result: 74 °F
